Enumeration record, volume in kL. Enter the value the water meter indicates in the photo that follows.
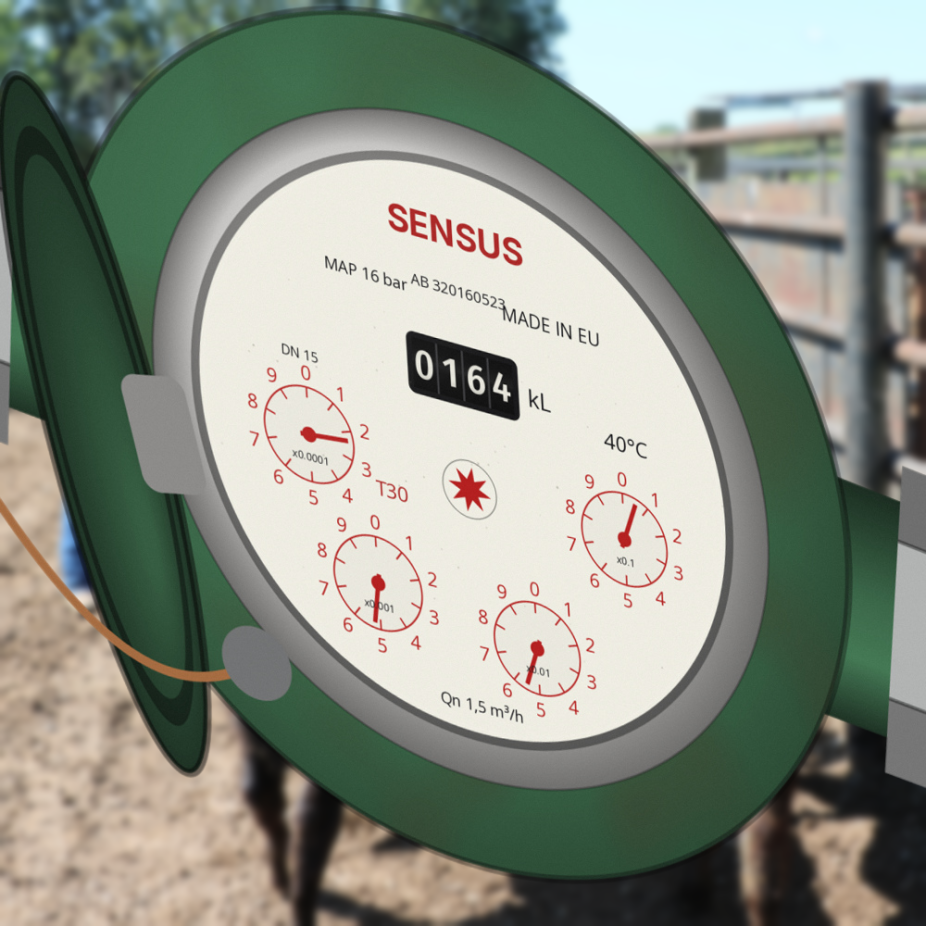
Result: 164.0552 kL
